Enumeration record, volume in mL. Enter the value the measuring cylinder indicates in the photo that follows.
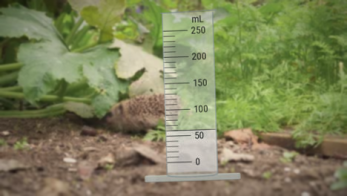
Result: 60 mL
